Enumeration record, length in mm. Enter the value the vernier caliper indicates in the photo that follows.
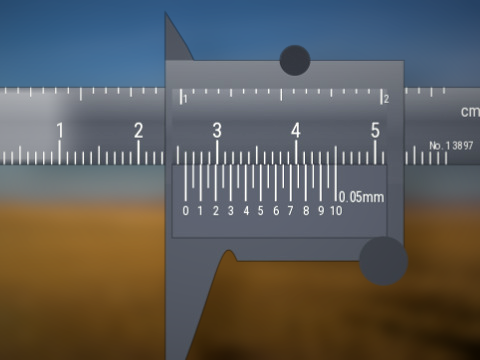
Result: 26.0 mm
